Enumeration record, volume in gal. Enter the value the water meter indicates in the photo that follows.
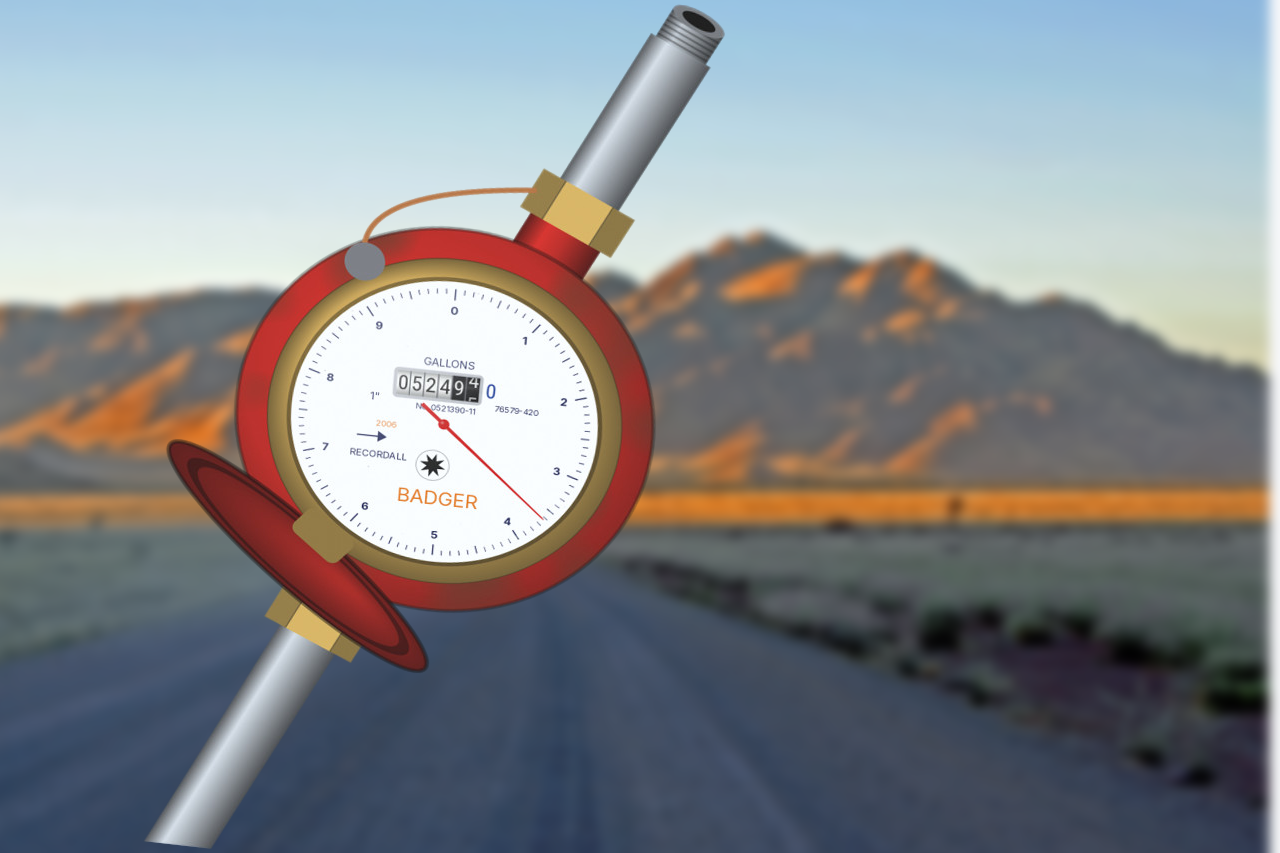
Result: 524943.6 gal
